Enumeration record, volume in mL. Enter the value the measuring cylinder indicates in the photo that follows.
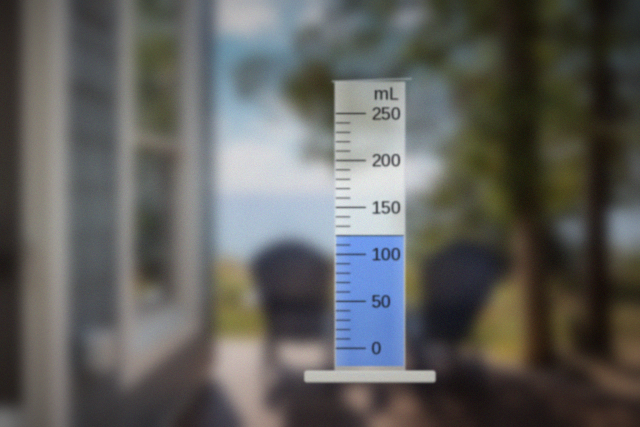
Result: 120 mL
